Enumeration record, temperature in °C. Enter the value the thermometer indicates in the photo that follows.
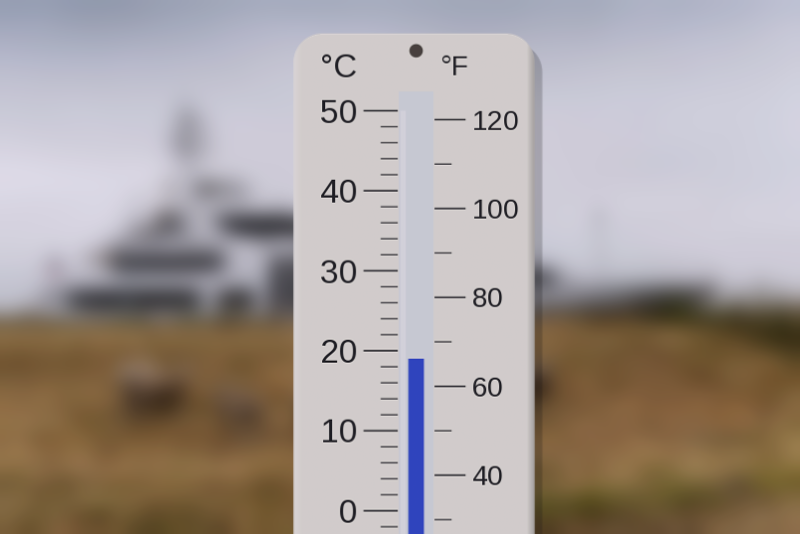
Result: 19 °C
